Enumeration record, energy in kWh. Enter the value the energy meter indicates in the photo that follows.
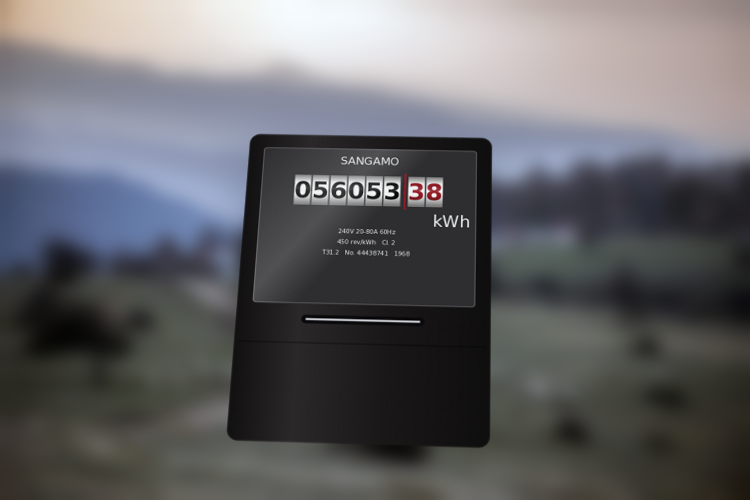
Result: 56053.38 kWh
